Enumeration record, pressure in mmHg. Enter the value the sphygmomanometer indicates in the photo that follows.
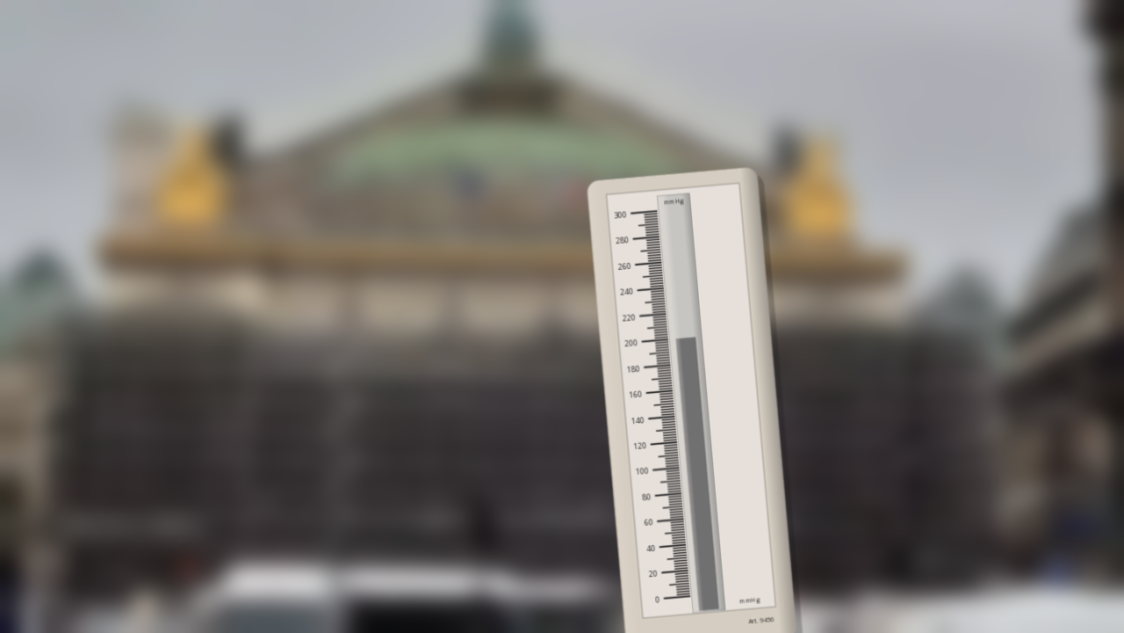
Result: 200 mmHg
